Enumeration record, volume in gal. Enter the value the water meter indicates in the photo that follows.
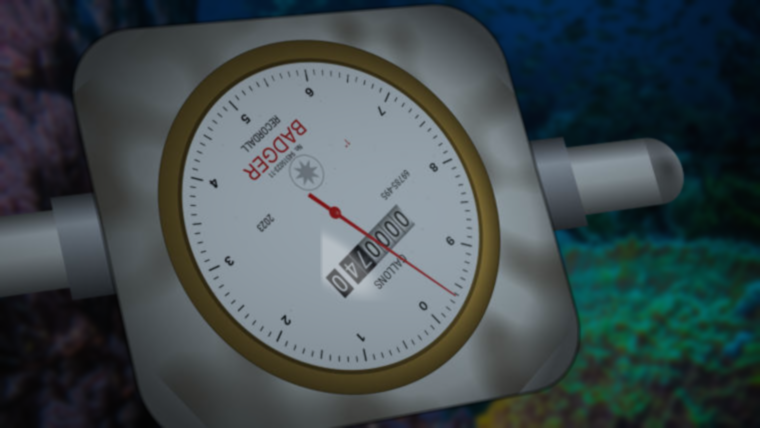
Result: 739.6 gal
